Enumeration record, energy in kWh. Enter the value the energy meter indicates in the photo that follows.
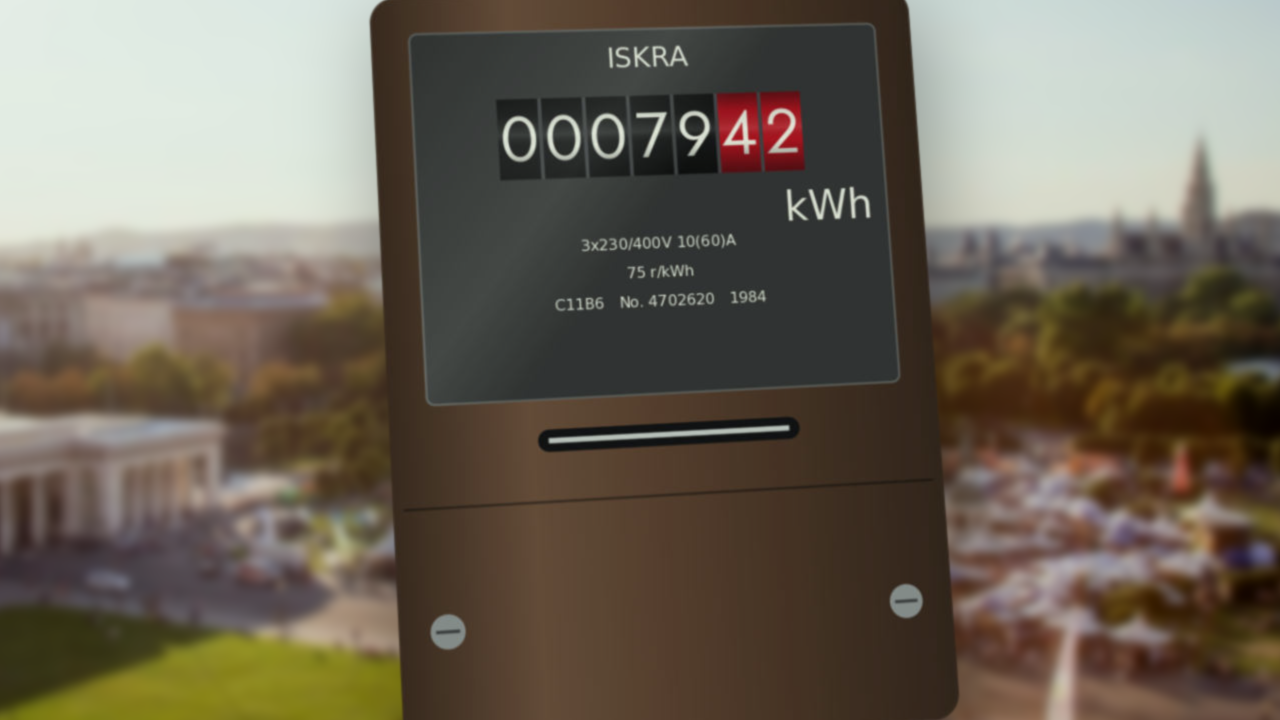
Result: 79.42 kWh
